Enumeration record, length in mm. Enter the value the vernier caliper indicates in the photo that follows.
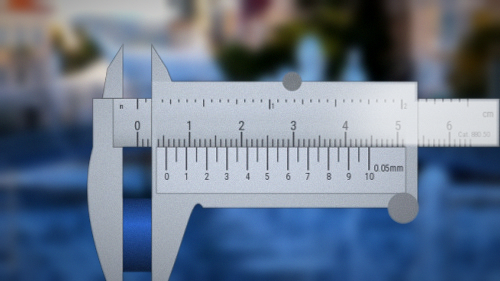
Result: 5.5 mm
